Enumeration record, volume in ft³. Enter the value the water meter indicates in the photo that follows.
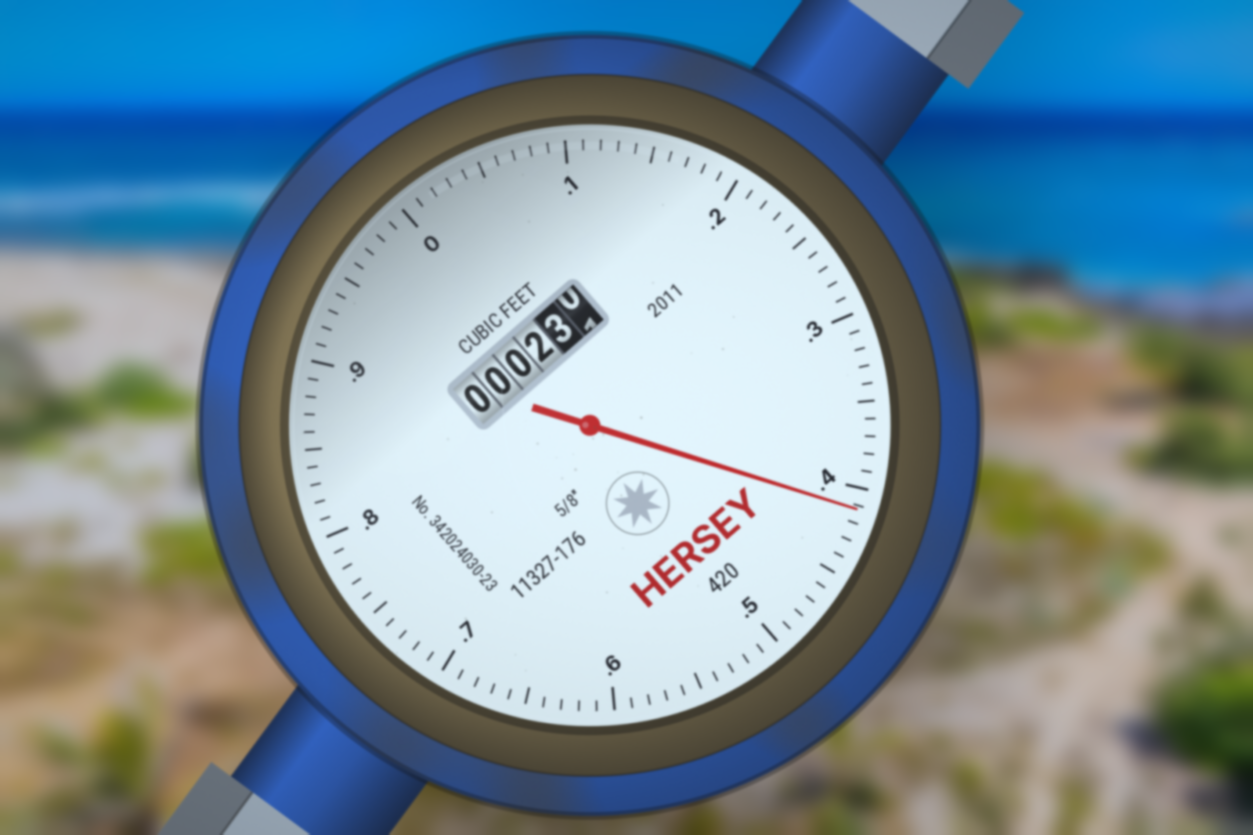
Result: 230.41 ft³
